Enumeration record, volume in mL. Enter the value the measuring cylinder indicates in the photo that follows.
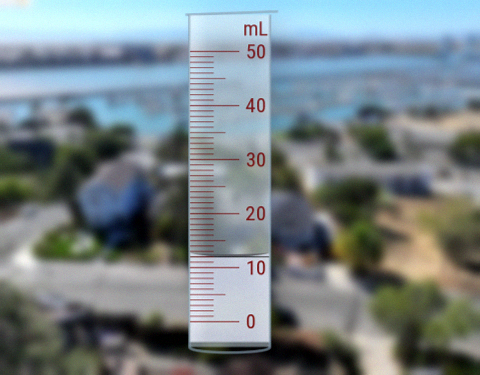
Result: 12 mL
